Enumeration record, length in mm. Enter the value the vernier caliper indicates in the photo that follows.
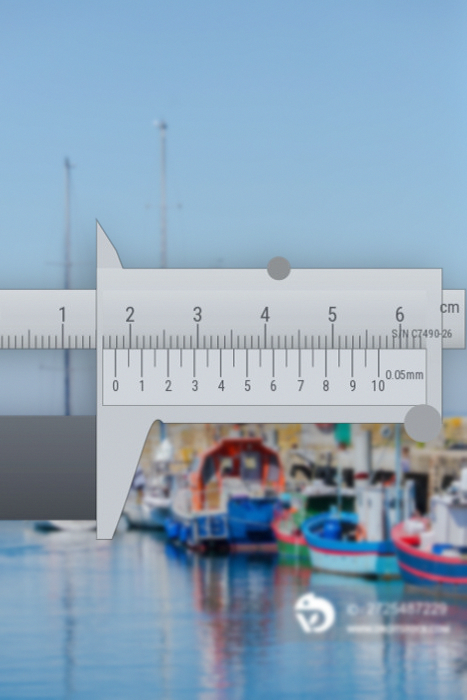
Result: 17.8 mm
